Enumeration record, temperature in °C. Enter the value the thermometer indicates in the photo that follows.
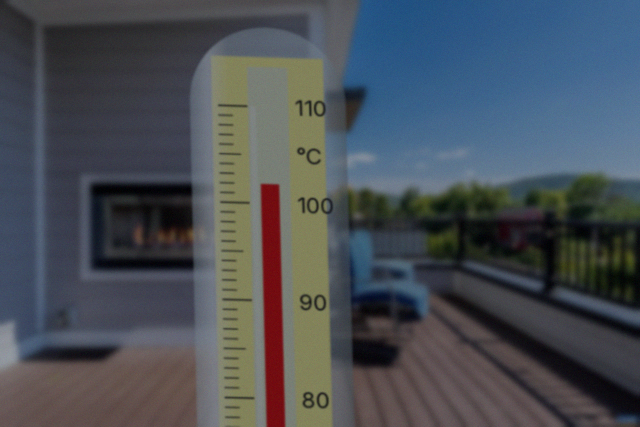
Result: 102 °C
